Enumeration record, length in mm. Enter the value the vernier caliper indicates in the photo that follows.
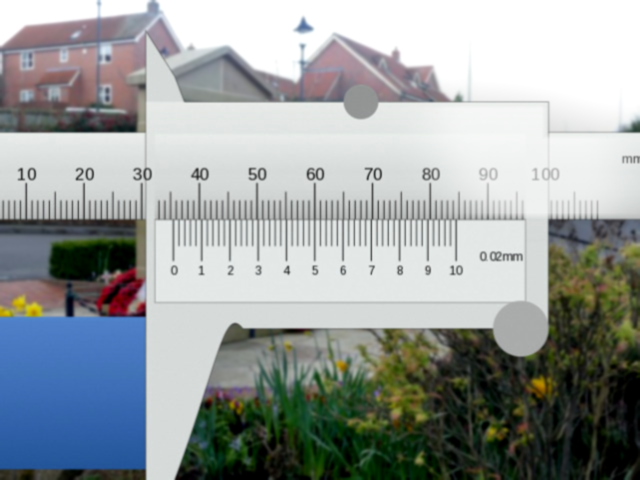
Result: 35.5 mm
